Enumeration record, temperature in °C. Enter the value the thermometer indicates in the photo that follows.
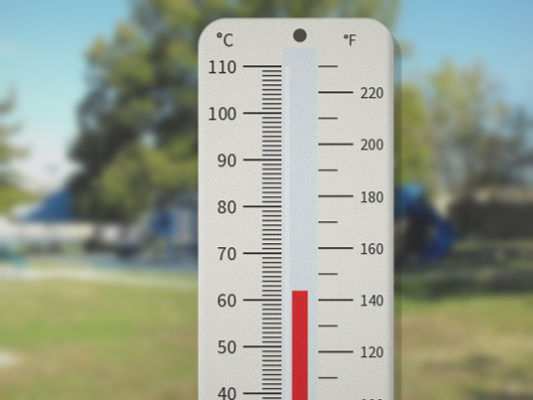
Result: 62 °C
